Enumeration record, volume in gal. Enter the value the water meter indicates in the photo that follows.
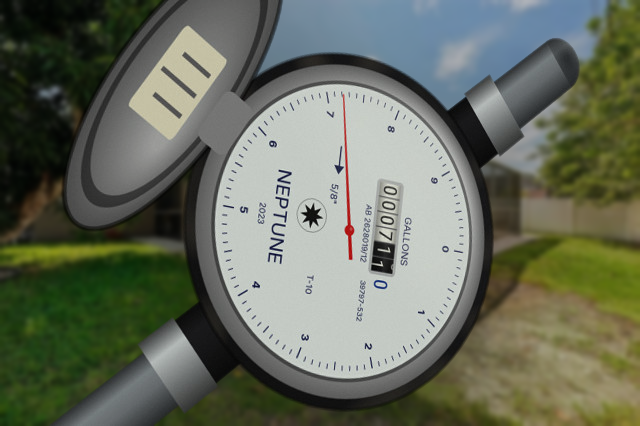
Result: 7107.2 gal
